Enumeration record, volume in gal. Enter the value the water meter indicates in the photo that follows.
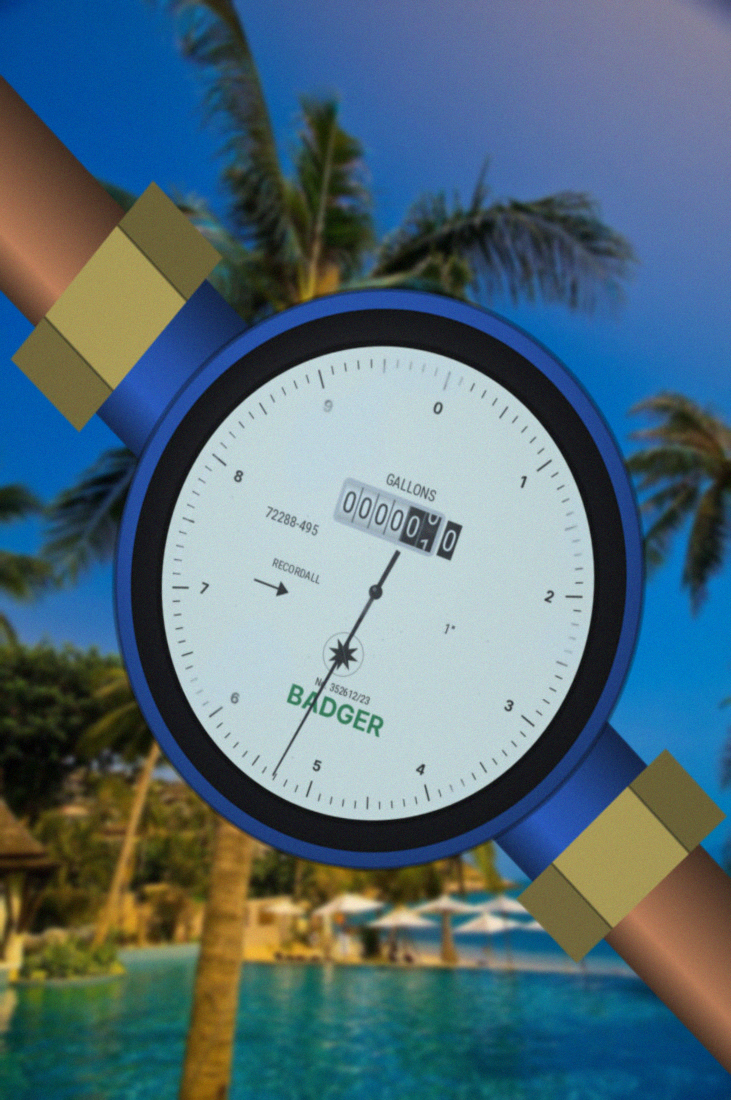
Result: 5.3 gal
